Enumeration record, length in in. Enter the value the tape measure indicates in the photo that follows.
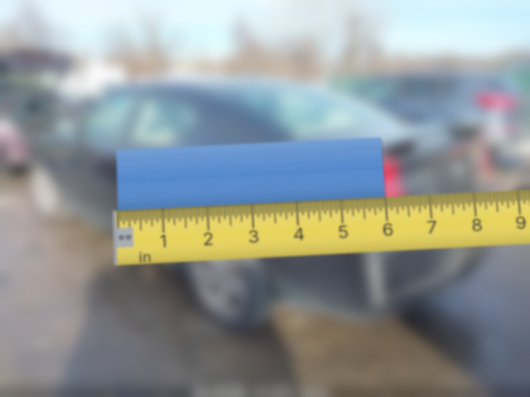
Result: 6 in
